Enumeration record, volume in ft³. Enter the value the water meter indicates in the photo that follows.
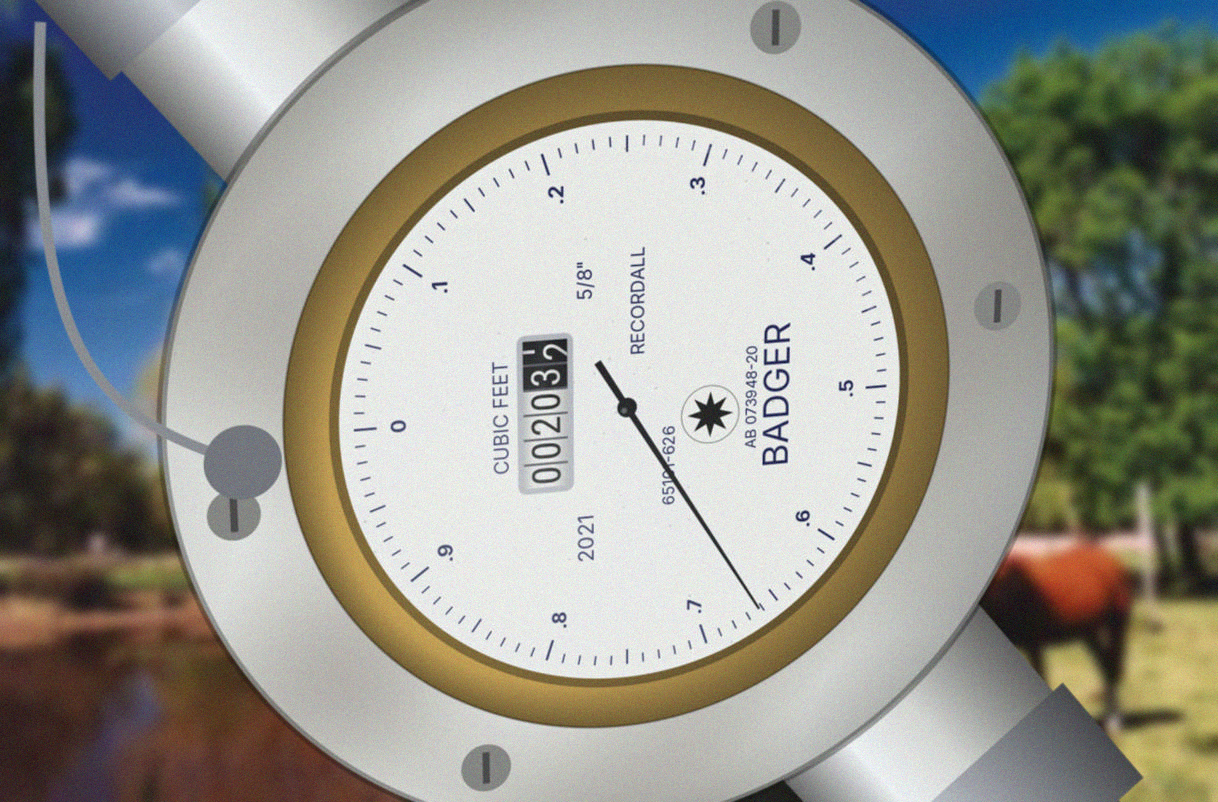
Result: 2031.66 ft³
